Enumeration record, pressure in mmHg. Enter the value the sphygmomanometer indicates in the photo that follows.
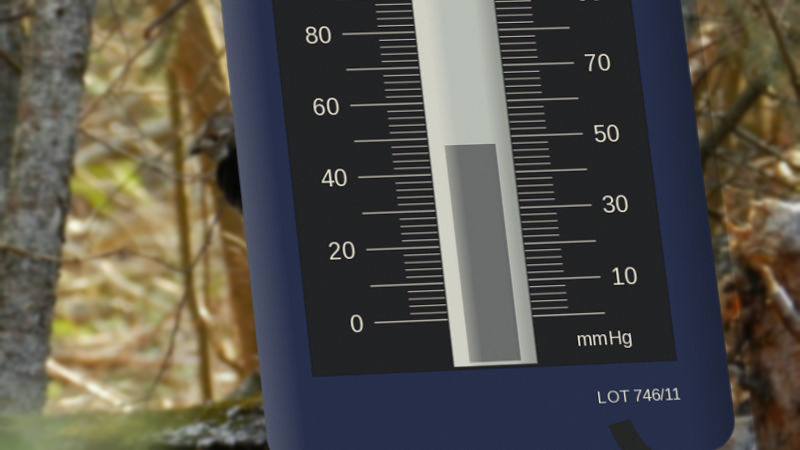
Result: 48 mmHg
